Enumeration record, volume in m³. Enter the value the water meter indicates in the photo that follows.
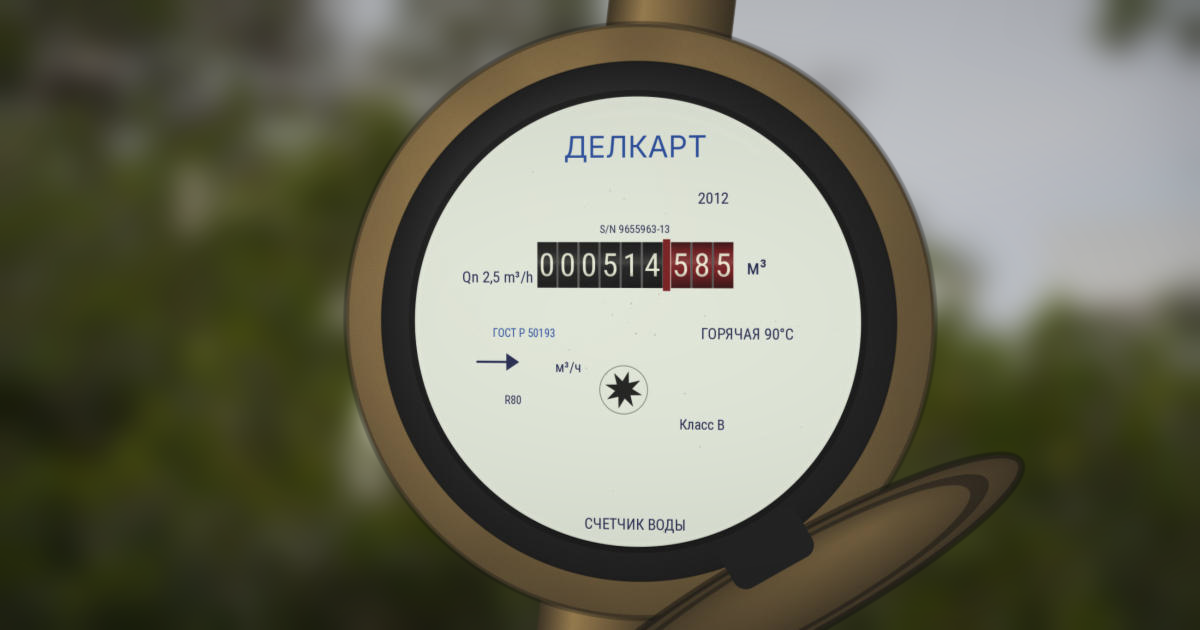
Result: 514.585 m³
